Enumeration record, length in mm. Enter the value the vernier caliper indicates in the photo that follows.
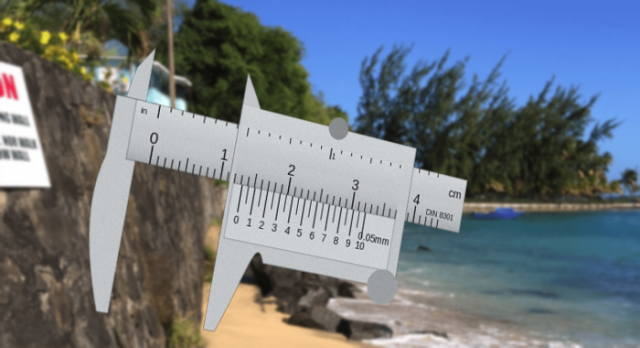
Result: 13.2 mm
